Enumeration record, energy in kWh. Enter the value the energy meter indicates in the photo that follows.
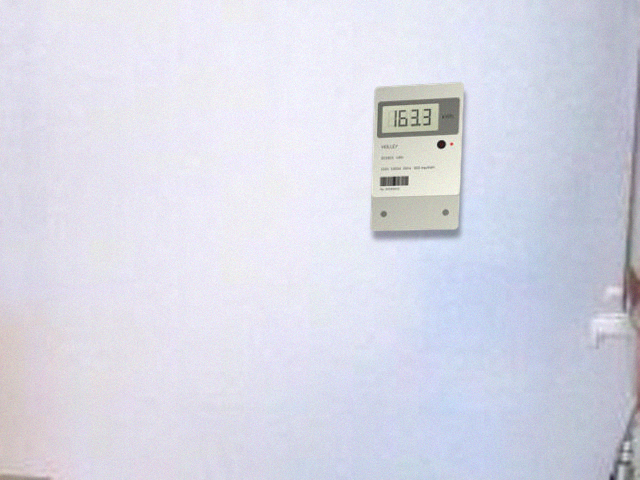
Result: 163.3 kWh
